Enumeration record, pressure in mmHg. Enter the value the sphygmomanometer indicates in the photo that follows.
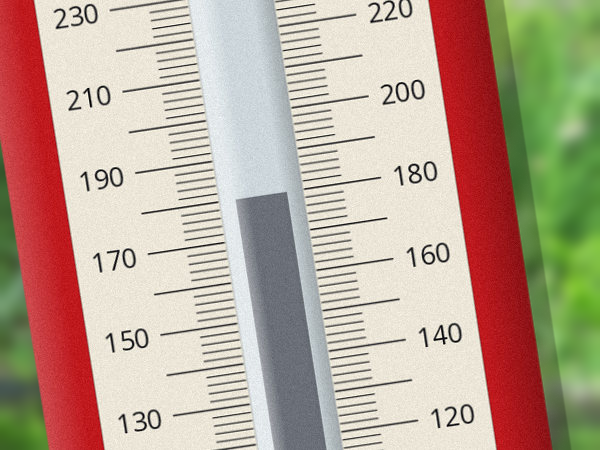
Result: 180 mmHg
